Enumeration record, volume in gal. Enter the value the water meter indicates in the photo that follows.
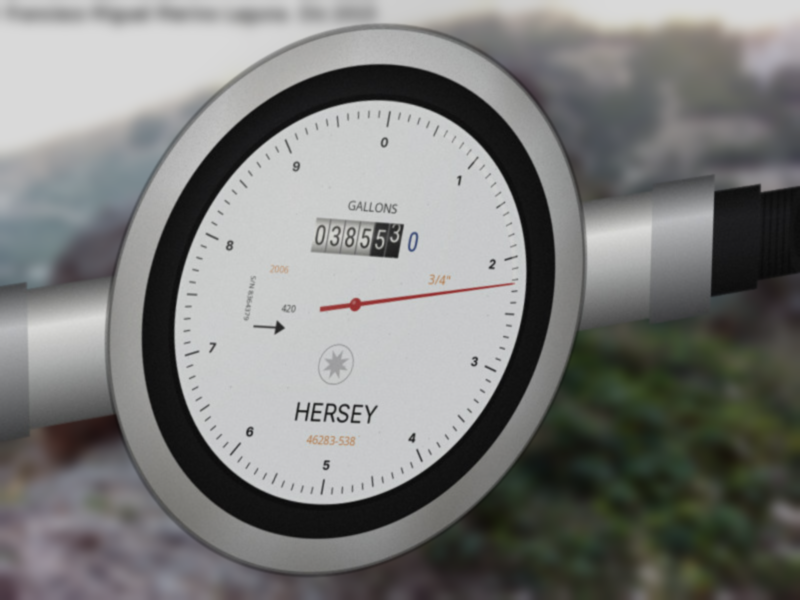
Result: 385532.2 gal
